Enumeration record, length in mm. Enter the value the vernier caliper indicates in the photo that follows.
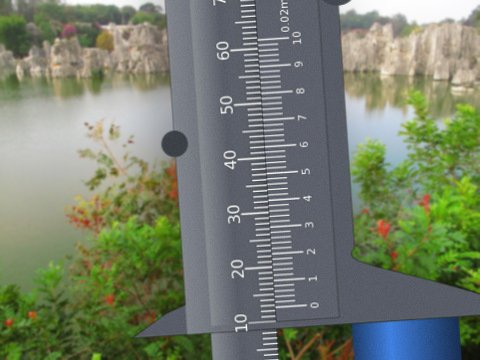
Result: 12.6 mm
